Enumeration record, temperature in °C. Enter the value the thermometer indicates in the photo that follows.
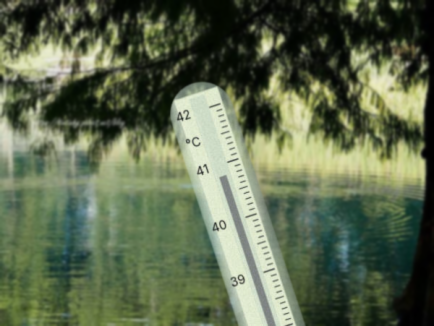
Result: 40.8 °C
